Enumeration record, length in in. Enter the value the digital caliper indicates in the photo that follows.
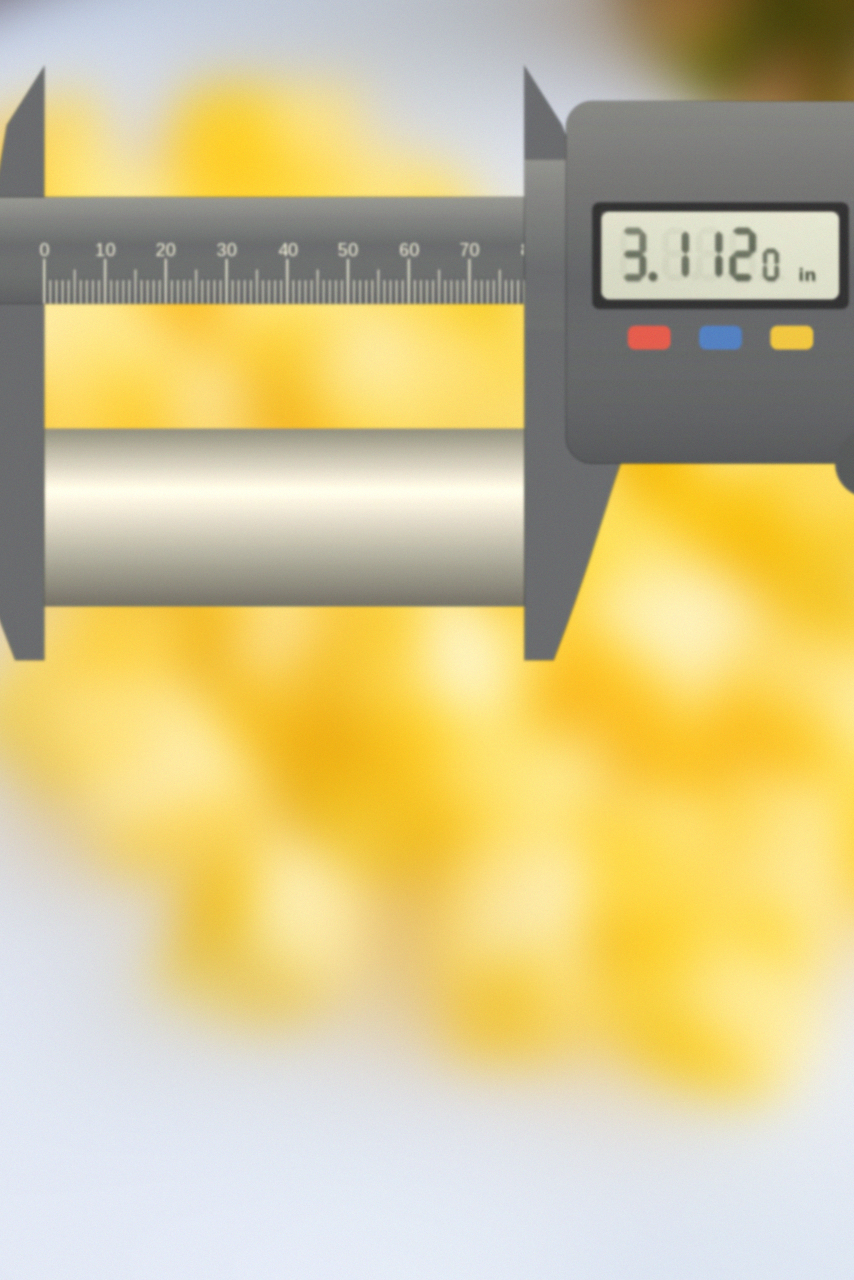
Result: 3.1120 in
